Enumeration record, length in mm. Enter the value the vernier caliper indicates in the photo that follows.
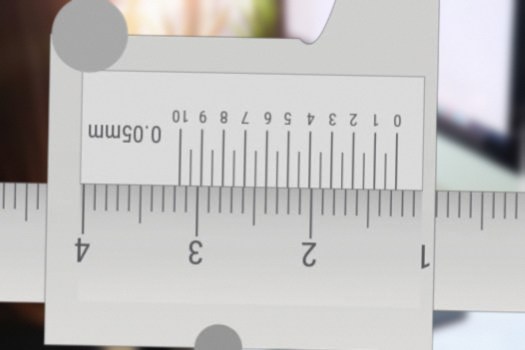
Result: 12.6 mm
